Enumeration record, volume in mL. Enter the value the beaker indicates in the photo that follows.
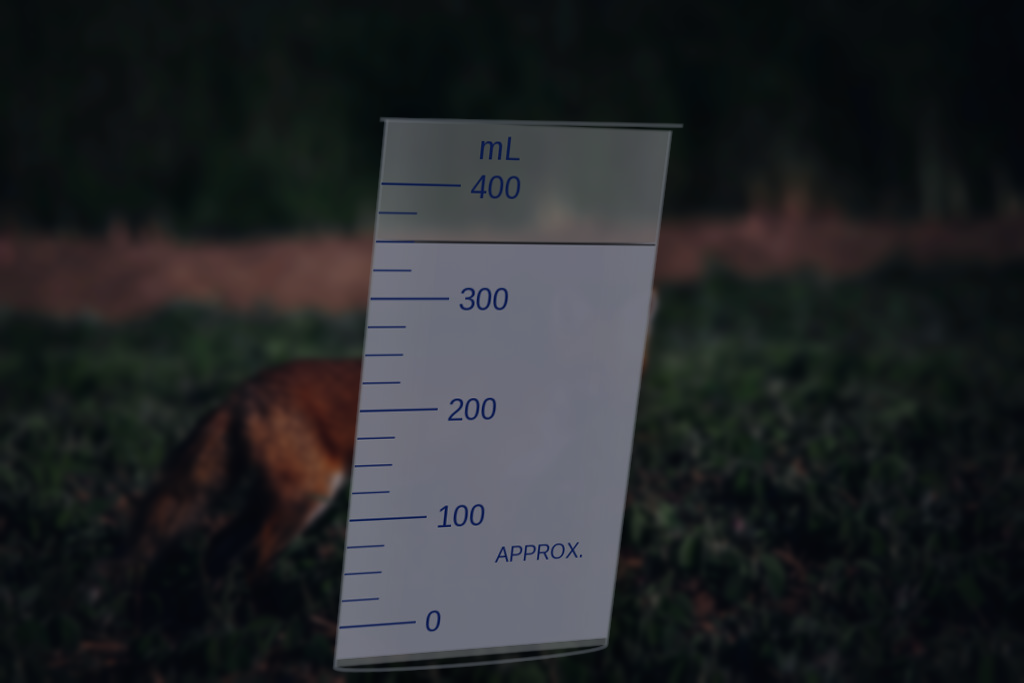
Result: 350 mL
